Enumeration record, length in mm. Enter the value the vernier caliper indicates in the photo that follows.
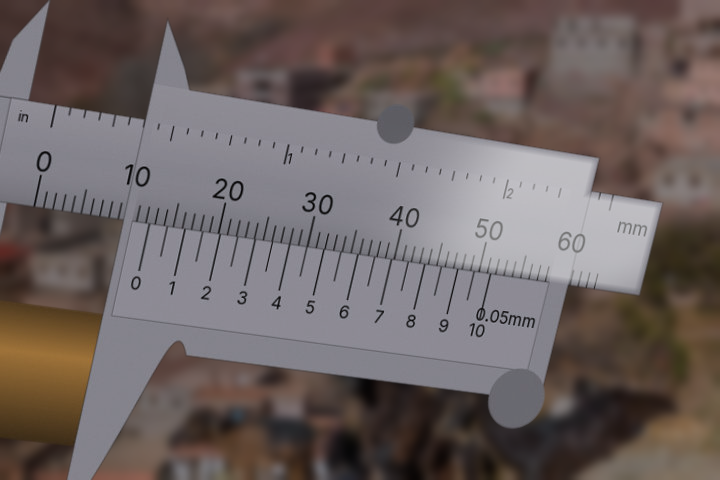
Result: 12.4 mm
